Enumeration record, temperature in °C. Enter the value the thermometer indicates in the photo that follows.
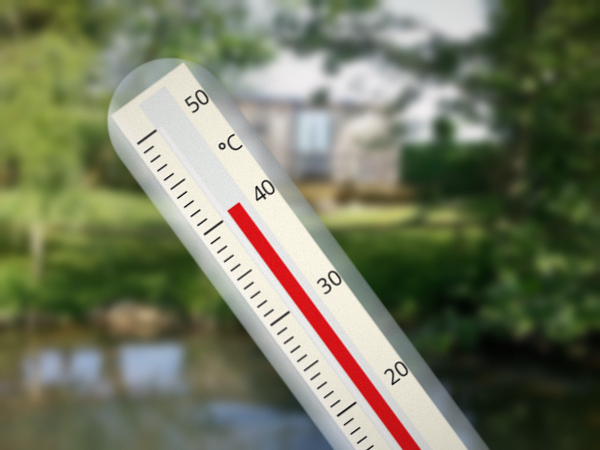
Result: 40.5 °C
